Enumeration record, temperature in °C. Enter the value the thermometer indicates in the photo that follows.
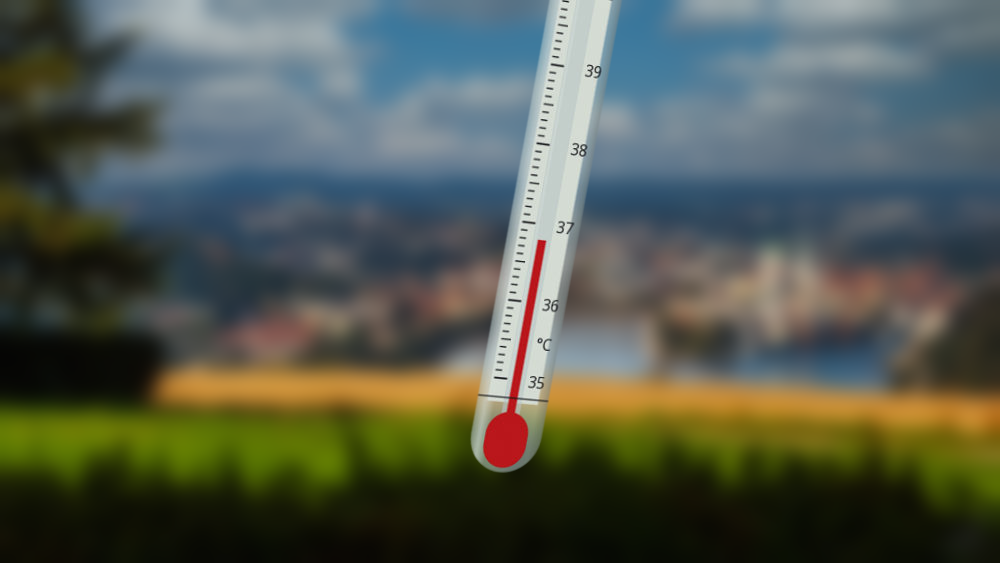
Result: 36.8 °C
